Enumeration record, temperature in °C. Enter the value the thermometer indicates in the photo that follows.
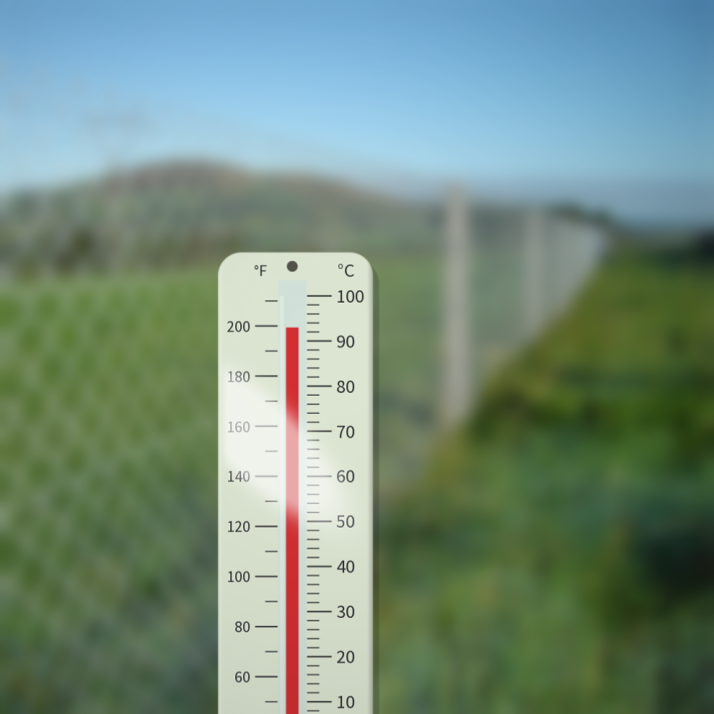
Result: 93 °C
